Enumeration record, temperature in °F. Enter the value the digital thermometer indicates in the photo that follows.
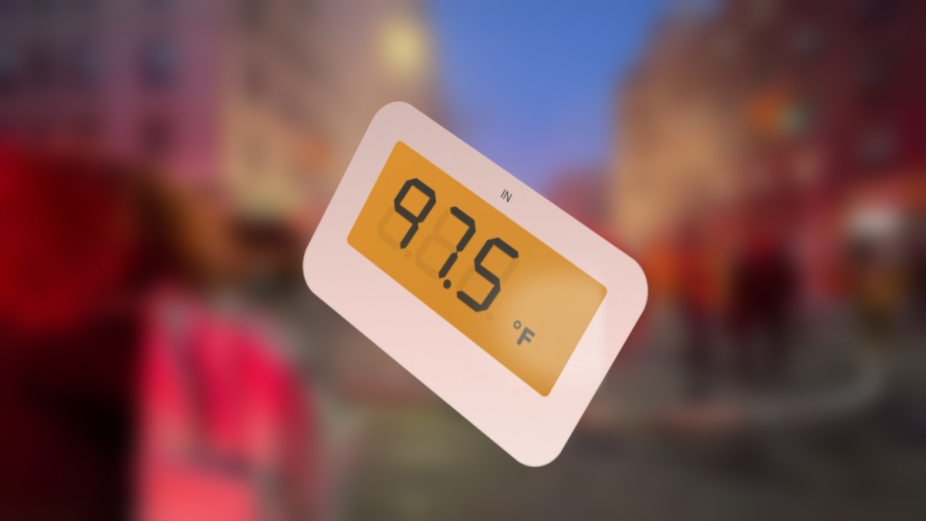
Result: 97.5 °F
